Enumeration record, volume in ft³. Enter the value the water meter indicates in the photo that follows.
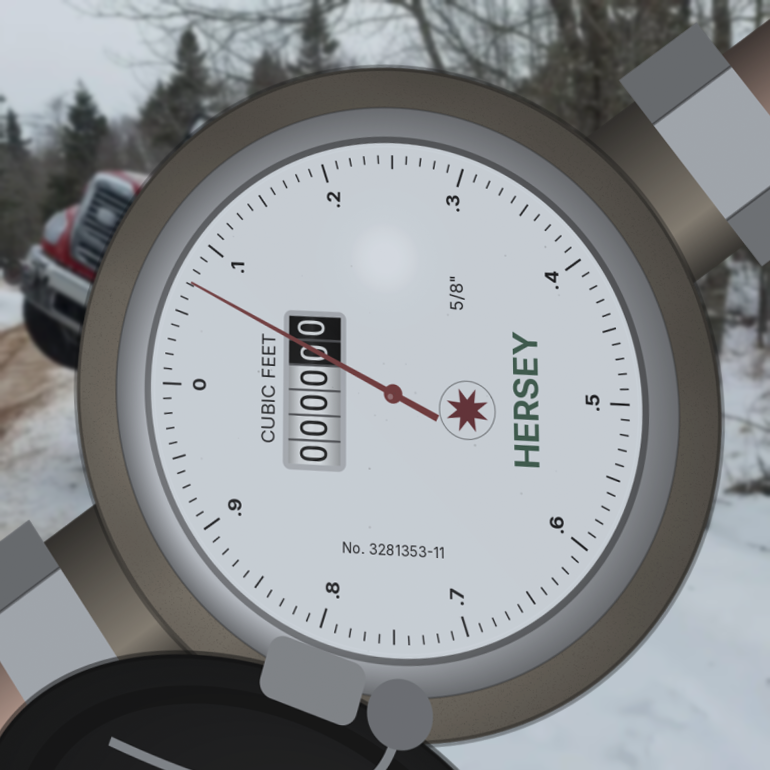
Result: 0.07 ft³
